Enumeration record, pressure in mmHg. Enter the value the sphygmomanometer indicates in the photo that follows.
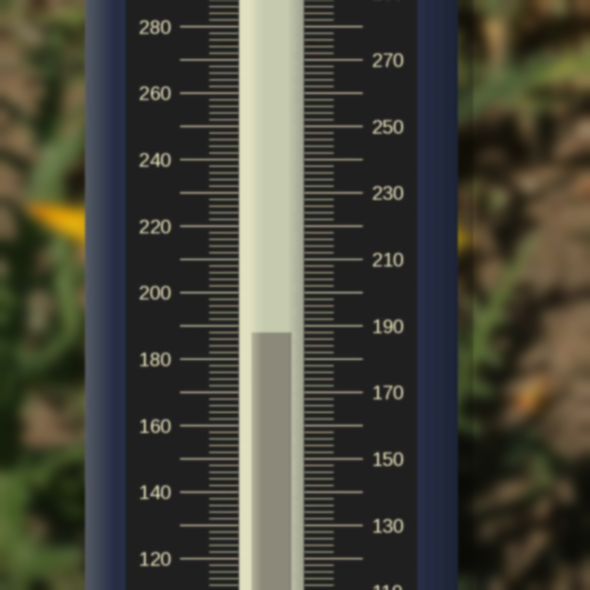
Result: 188 mmHg
